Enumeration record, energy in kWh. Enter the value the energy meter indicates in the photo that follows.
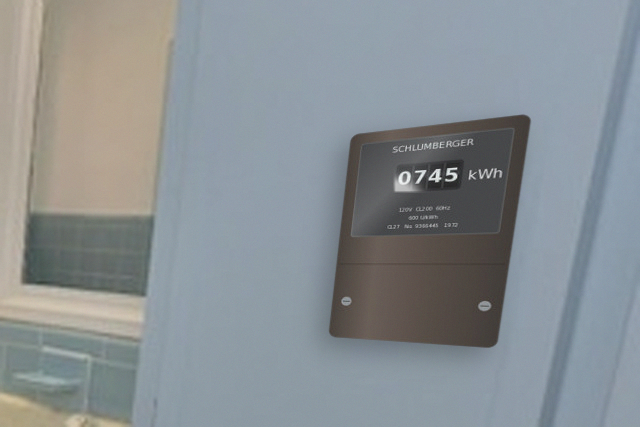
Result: 745 kWh
